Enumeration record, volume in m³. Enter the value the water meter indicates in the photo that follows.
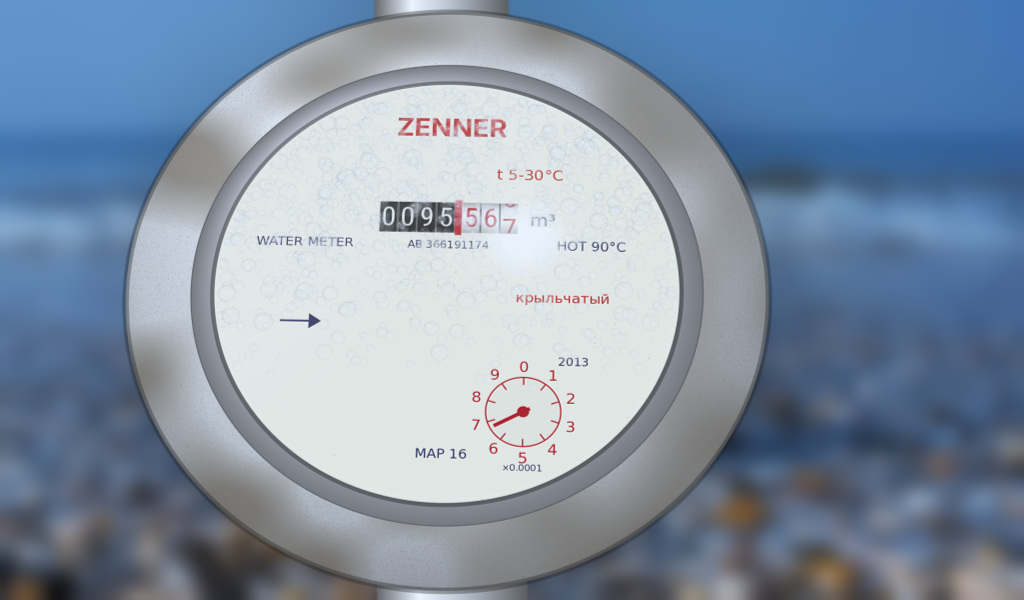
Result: 95.5666 m³
